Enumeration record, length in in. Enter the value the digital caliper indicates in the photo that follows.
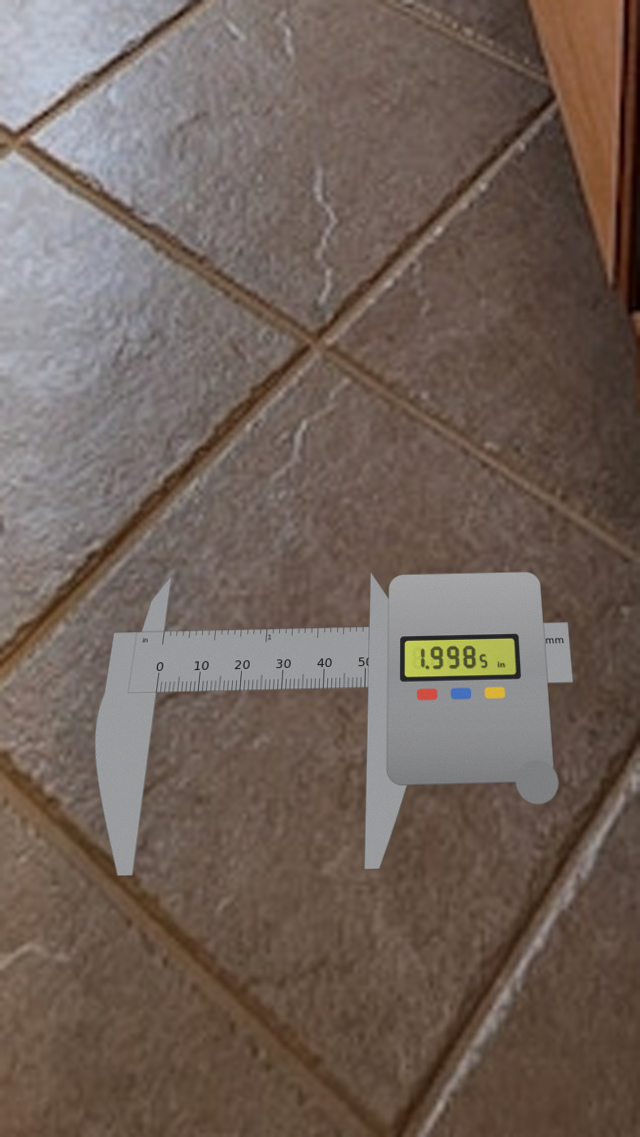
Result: 1.9985 in
